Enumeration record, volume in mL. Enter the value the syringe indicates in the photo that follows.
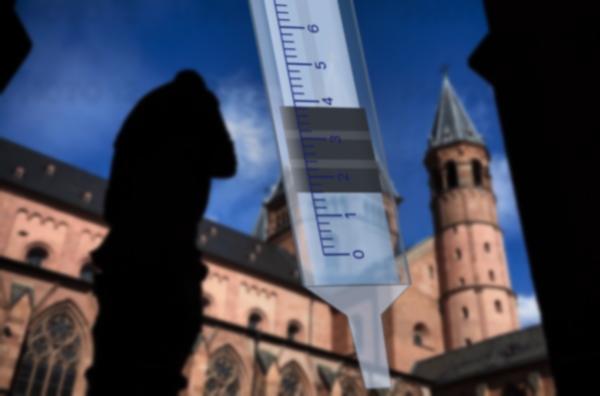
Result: 1.6 mL
